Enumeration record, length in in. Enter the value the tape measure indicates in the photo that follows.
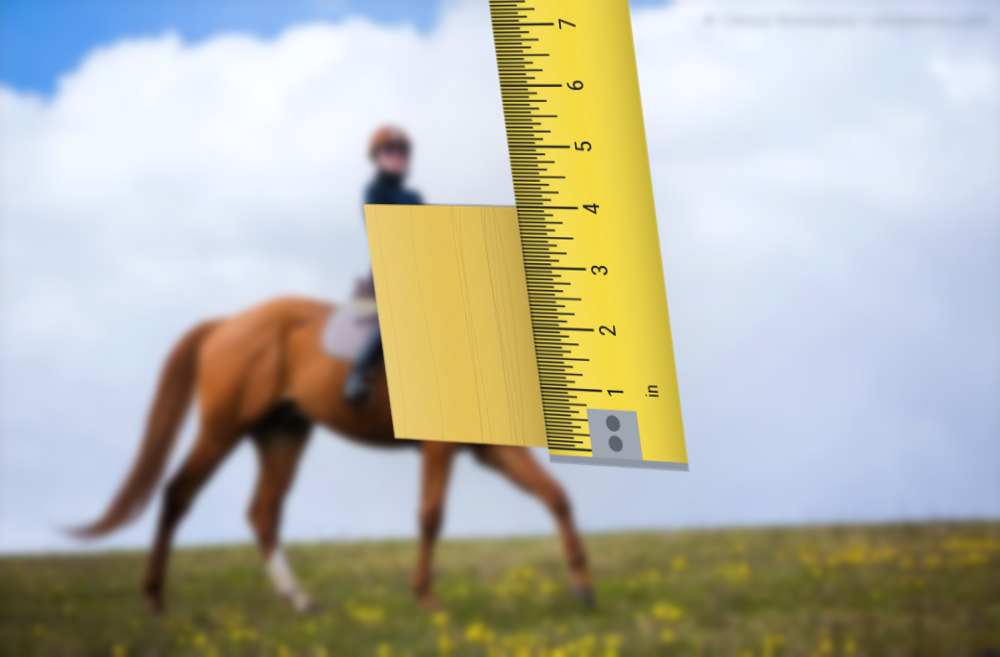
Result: 4 in
